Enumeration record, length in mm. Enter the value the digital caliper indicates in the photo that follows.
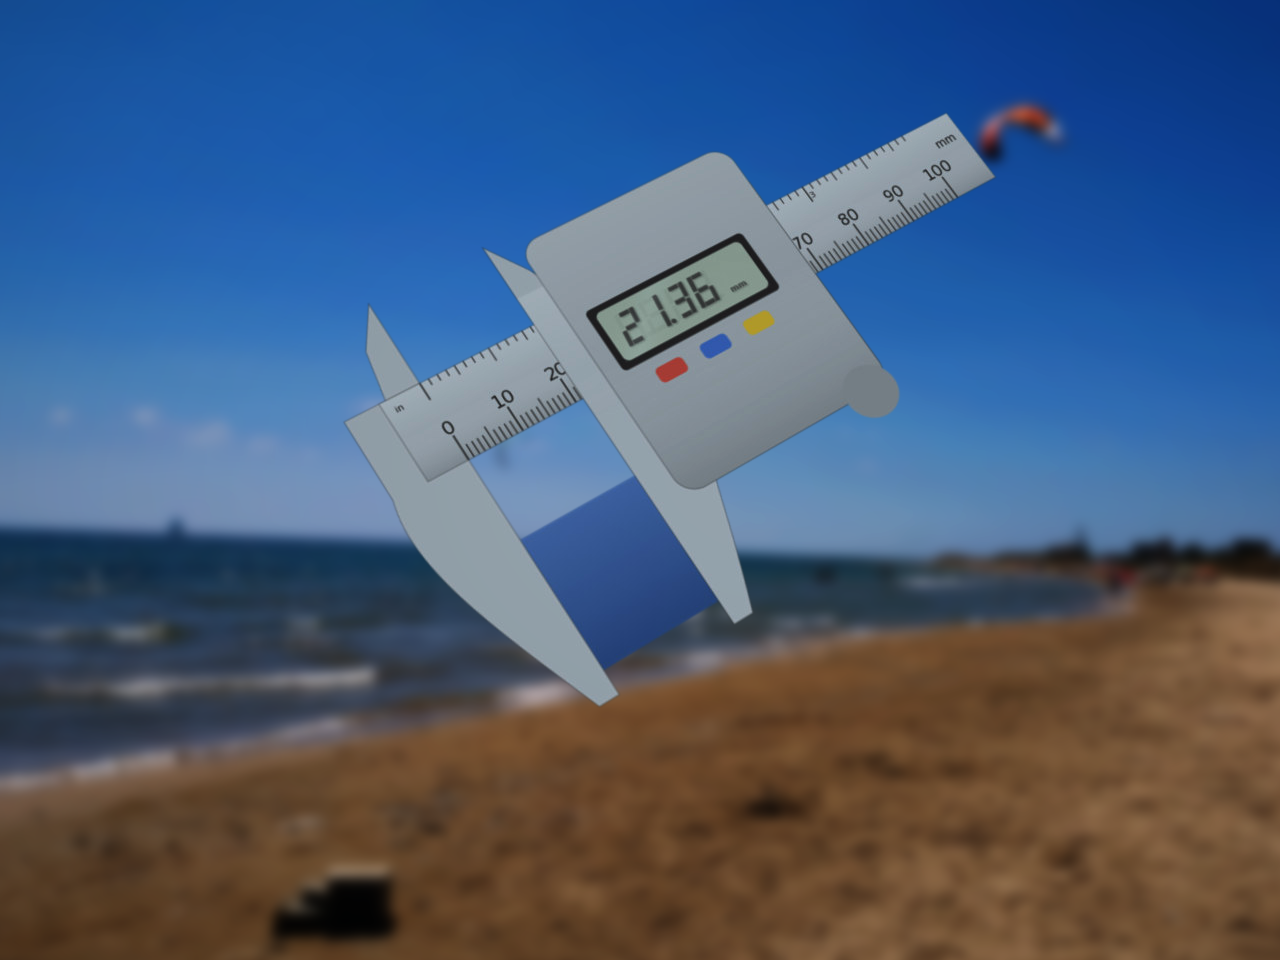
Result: 21.36 mm
